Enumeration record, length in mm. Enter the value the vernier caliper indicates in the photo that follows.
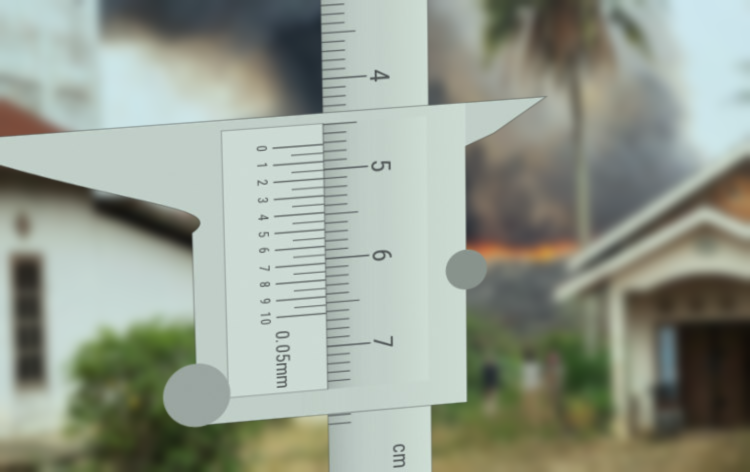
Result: 47.2 mm
